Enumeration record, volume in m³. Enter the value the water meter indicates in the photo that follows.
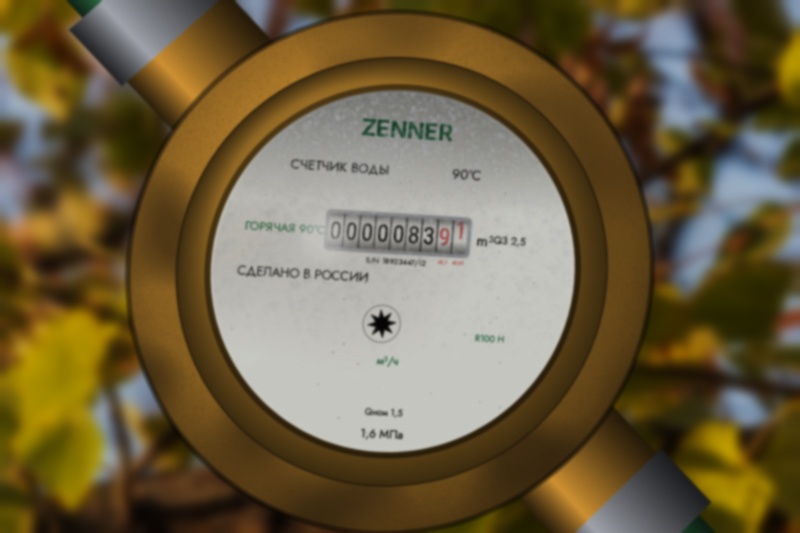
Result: 83.91 m³
